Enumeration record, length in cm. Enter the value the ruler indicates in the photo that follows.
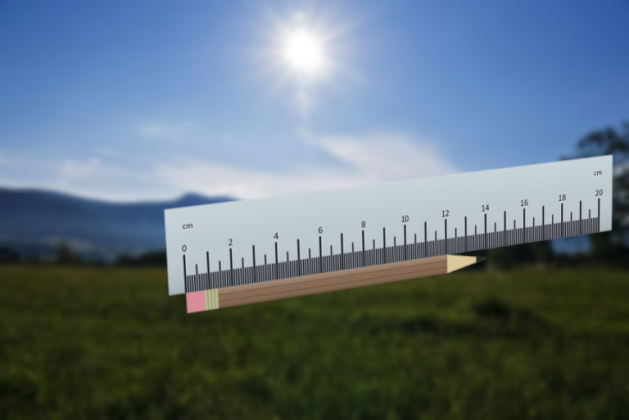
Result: 14 cm
